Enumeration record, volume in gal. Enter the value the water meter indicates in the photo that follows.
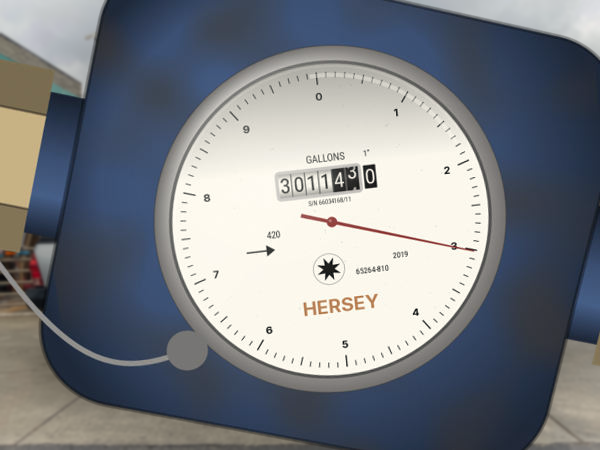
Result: 3011433.0 gal
